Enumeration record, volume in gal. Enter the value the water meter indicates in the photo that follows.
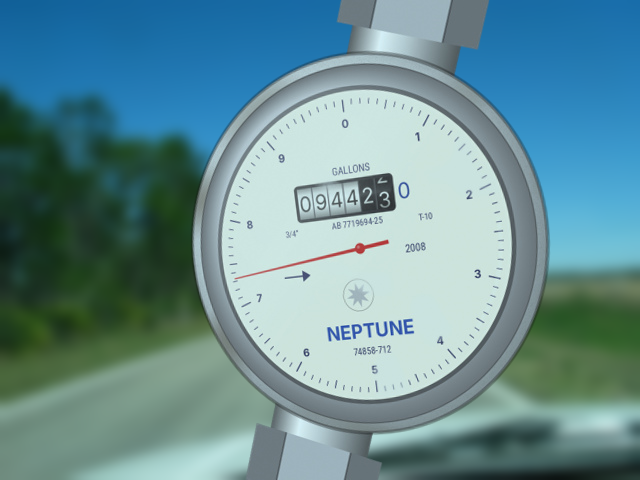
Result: 944227.3 gal
